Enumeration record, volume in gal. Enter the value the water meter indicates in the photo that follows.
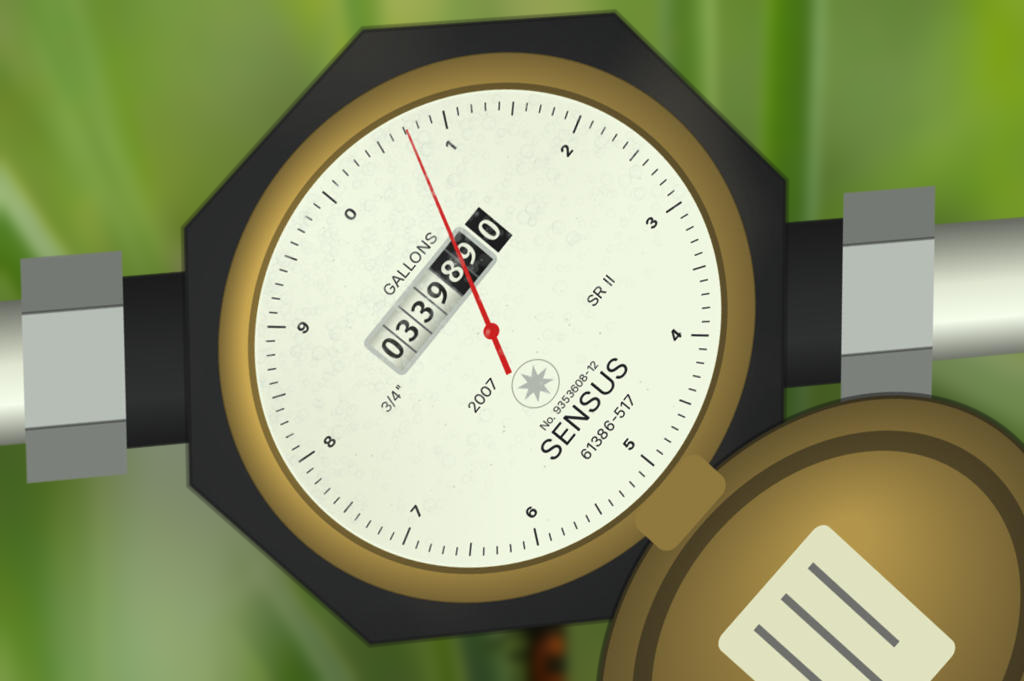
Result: 339890.7 gal
